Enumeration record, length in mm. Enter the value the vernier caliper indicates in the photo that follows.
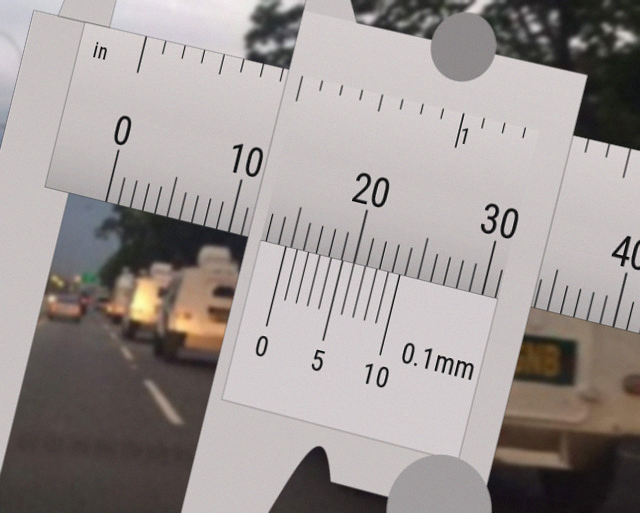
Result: 14.6 mm
